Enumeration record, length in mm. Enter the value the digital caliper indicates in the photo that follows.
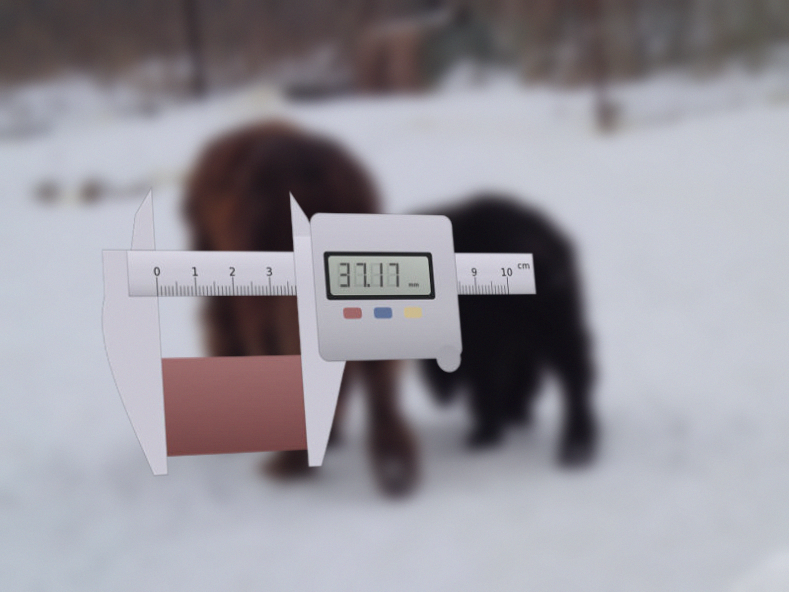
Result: 37.17 mm
